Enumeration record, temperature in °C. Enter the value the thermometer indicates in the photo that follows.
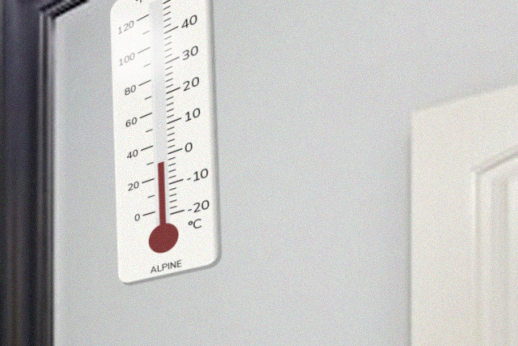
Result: -2 °C
